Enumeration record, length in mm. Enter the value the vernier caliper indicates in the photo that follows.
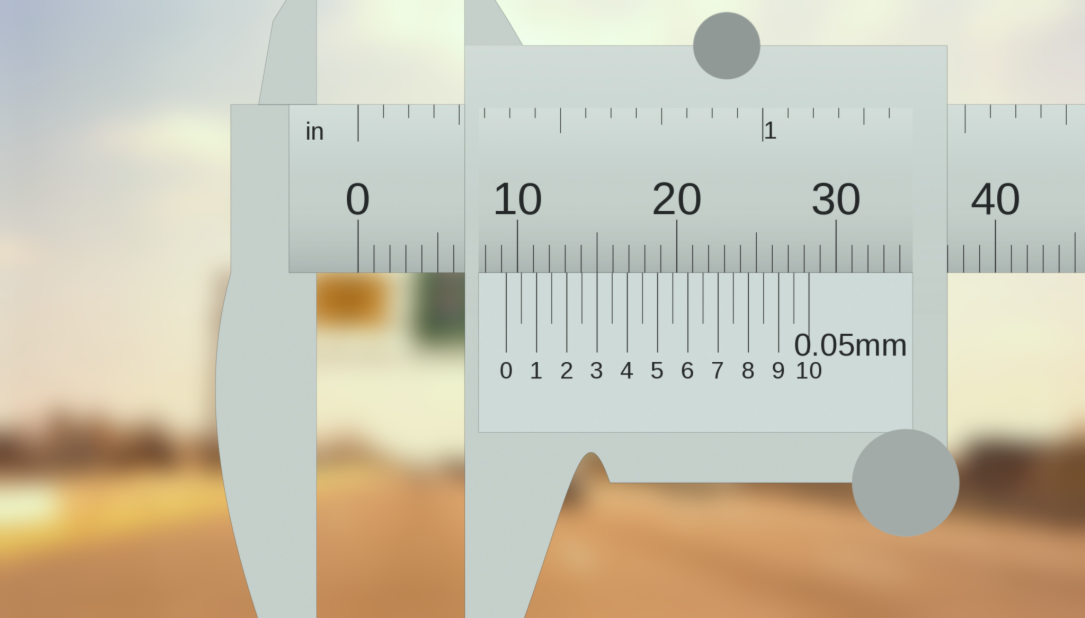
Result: 9.3 mm
